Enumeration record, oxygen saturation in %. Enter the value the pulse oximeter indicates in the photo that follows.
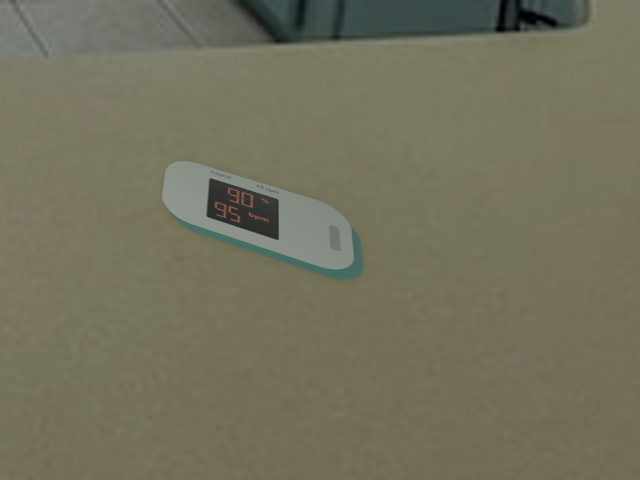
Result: 90 %
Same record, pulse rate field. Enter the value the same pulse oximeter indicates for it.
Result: 95 bpm
